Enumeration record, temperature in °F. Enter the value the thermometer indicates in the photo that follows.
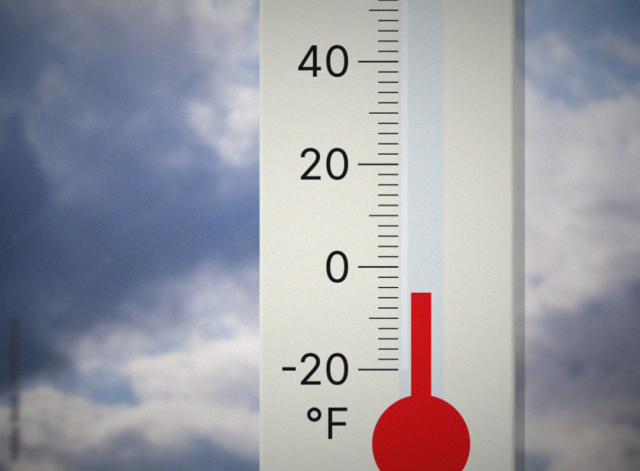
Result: -5 °F
